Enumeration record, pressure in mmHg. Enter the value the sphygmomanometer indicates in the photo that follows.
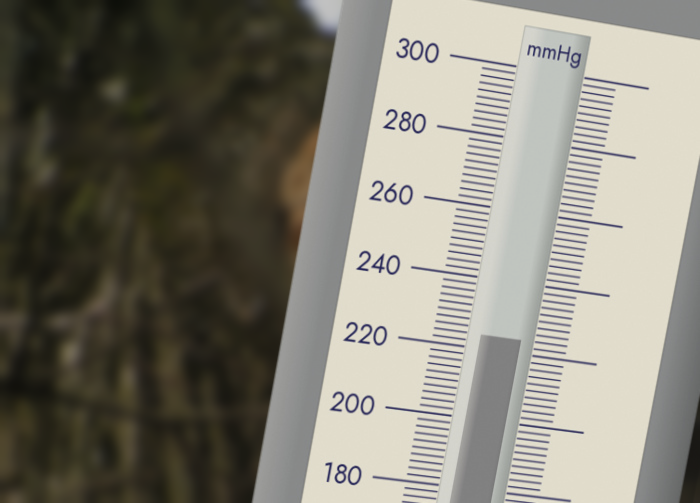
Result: 224 mmHg
